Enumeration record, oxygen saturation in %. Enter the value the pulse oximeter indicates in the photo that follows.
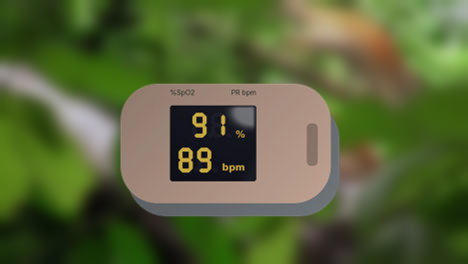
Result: 91 %
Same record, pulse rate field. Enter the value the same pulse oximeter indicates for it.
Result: 89 bpm
